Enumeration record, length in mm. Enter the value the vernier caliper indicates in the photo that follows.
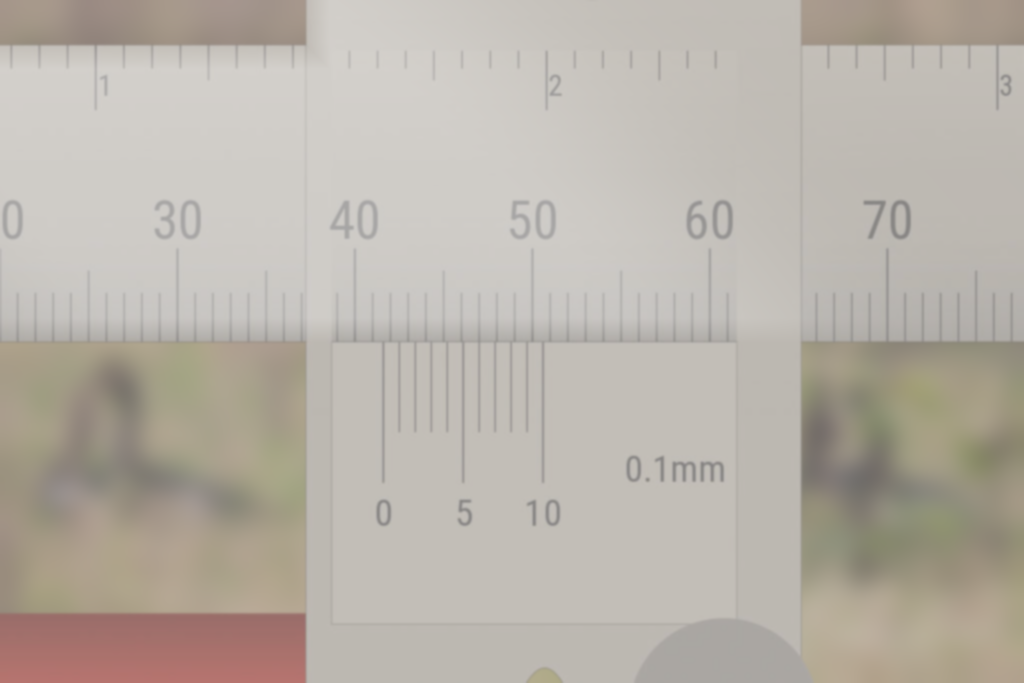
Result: 41.6 mm
